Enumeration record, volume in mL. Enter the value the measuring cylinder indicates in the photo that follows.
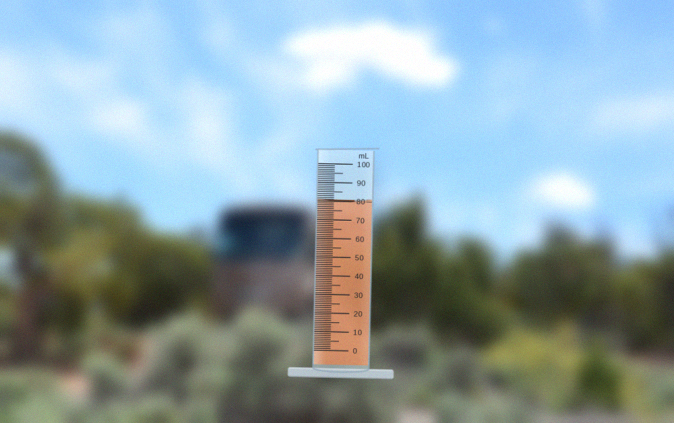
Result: 80 mL
